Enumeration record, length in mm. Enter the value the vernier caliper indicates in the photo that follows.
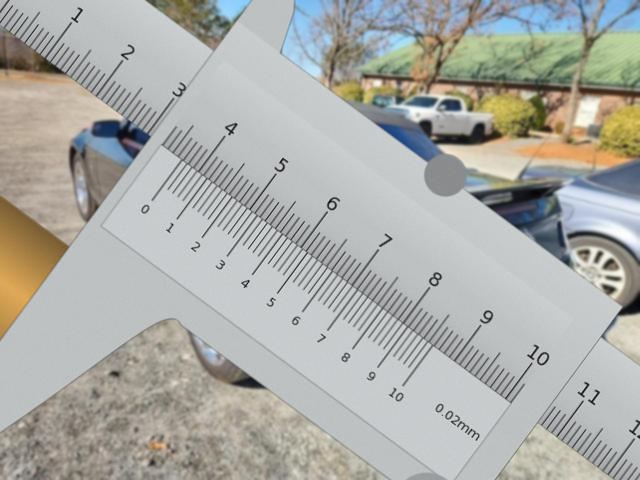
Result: 36.8 mm
